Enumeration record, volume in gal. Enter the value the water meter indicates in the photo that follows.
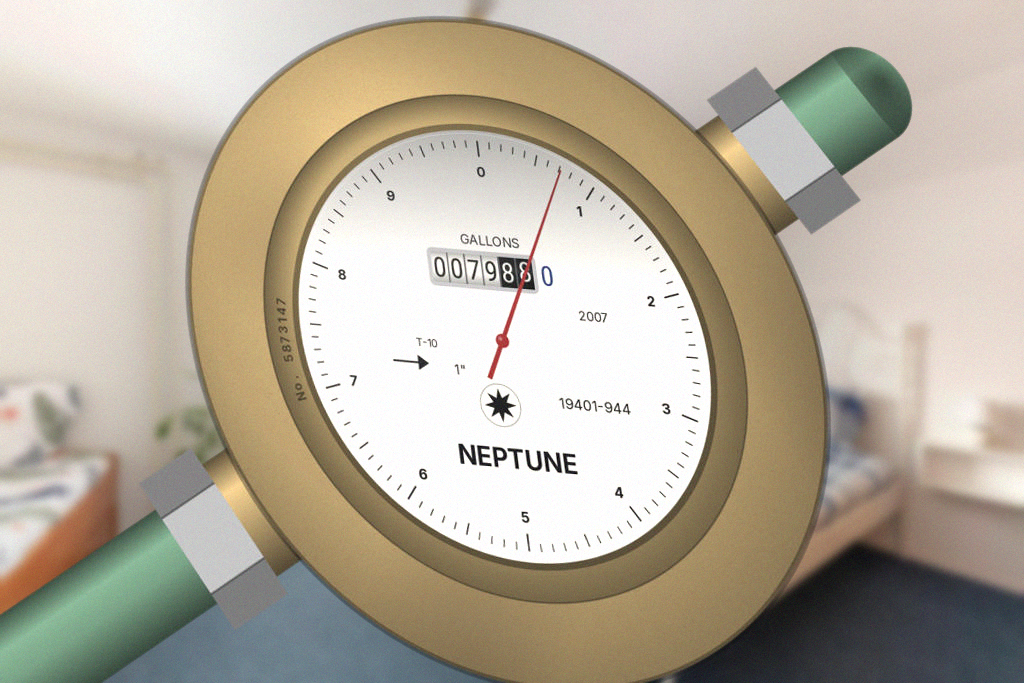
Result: 79880.7 gal
